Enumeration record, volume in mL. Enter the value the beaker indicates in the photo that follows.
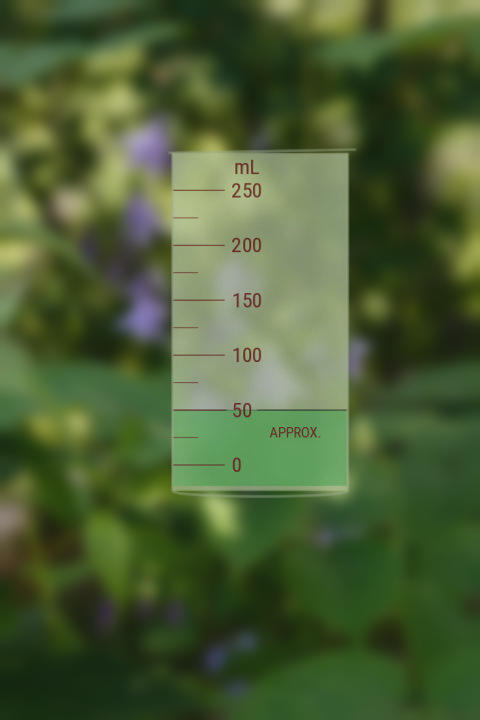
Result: 50 mL
